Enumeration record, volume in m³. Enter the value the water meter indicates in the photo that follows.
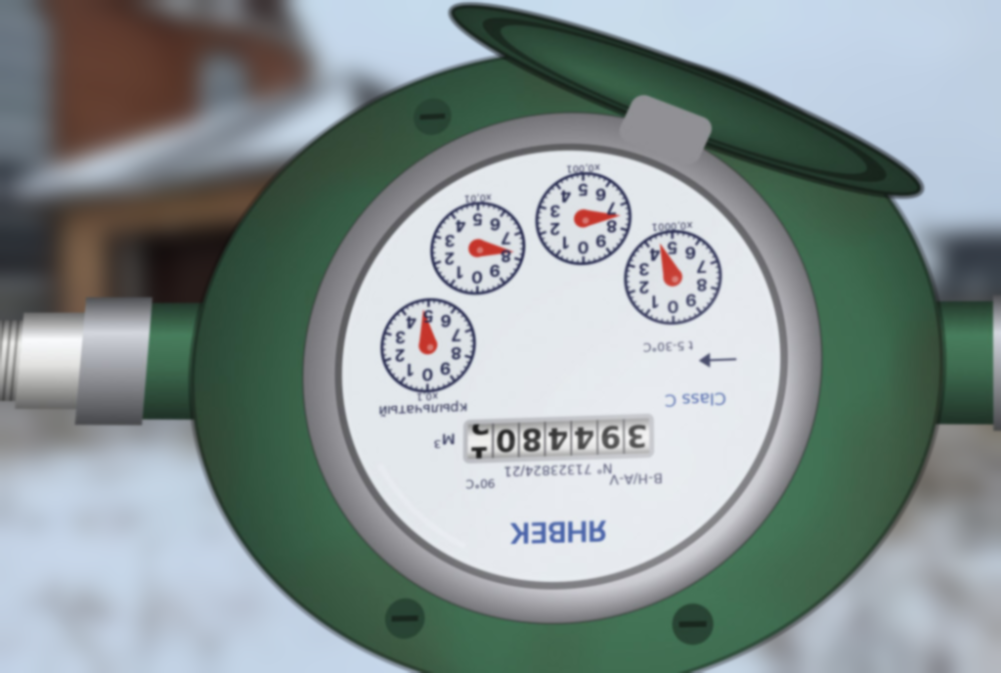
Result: 3944801.4774 m³
